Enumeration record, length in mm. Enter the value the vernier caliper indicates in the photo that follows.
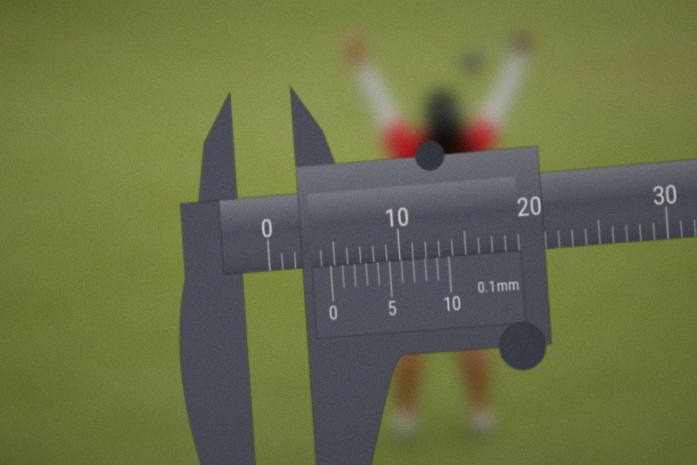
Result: 4.7 mm
